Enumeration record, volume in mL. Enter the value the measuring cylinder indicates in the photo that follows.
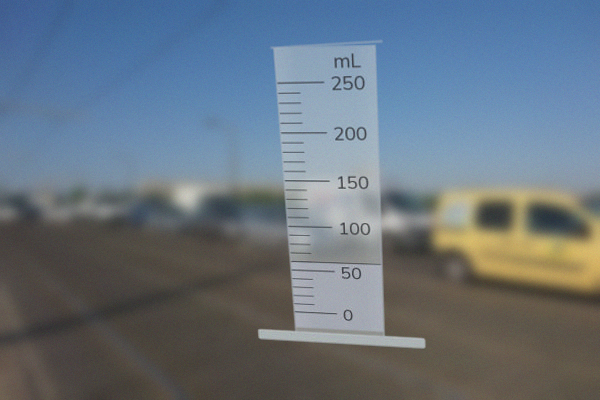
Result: 60 mL
